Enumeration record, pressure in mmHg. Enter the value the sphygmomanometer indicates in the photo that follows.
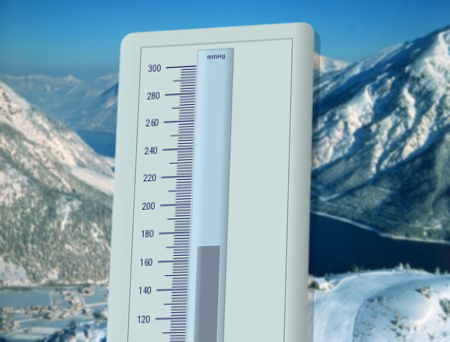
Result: 170 mmHg
